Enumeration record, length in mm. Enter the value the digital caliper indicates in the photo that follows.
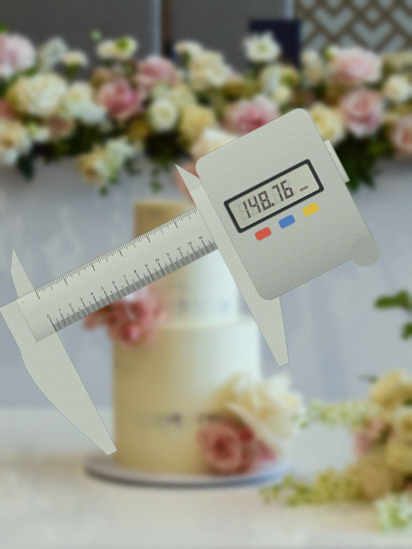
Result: 148.76 mm
